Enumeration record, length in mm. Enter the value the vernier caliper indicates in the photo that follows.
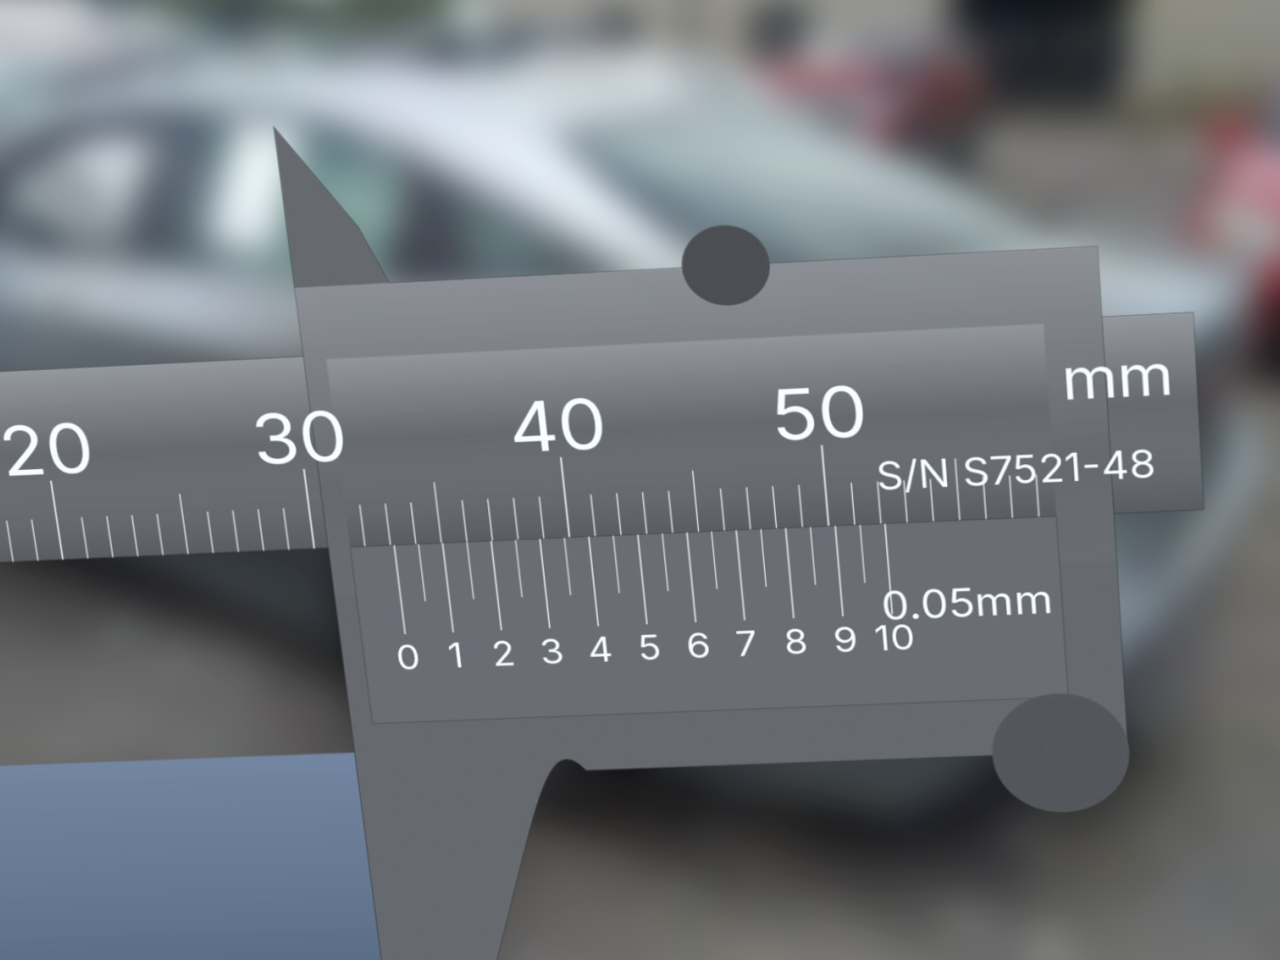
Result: 33.15 mm
